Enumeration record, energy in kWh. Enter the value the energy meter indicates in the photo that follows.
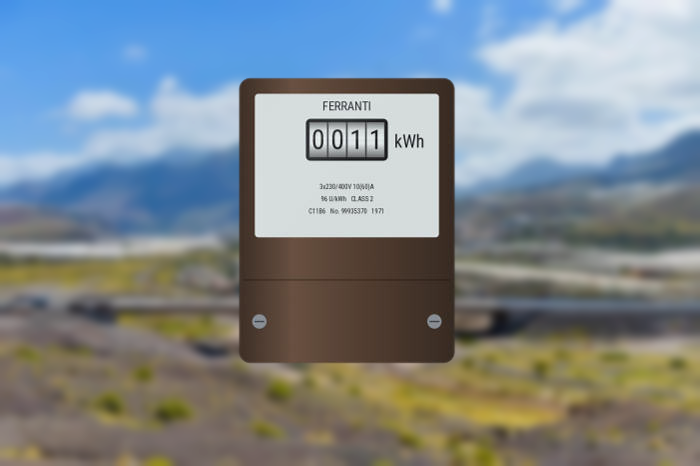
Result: 11 kWh
